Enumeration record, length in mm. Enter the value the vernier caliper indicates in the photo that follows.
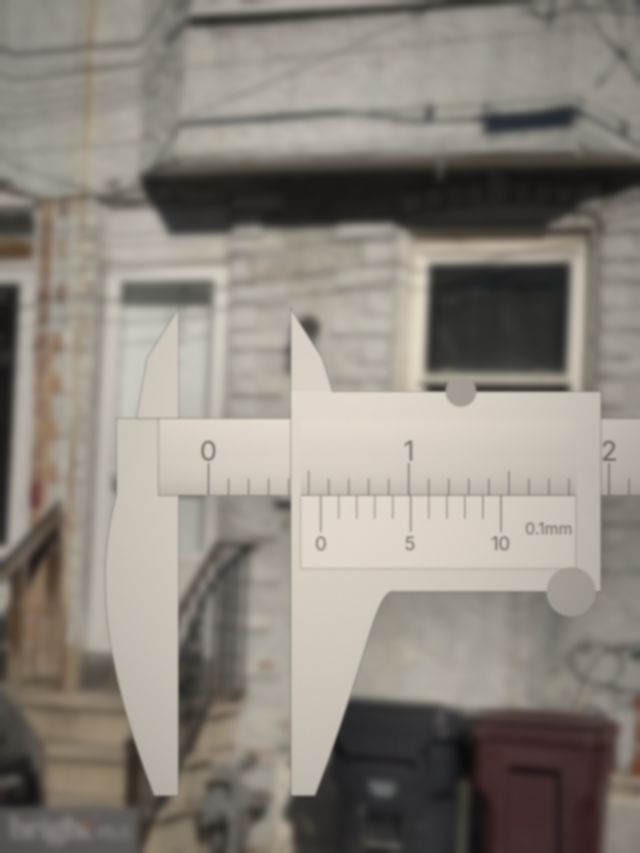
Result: 5.6 mm
